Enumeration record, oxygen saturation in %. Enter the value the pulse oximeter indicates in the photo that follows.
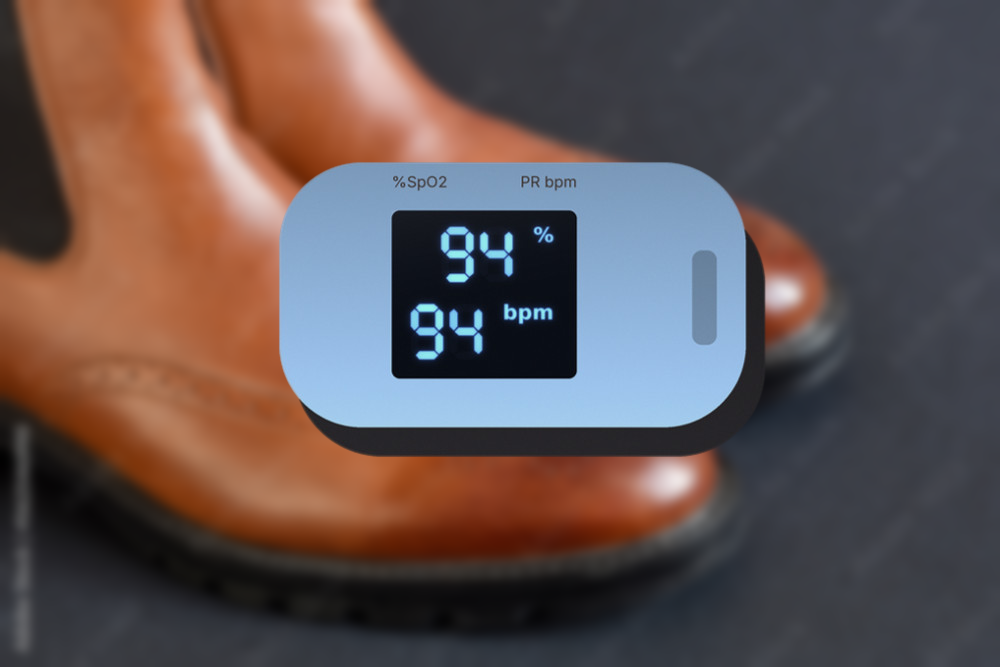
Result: 94 %
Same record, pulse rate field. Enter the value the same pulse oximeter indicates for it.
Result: 94 bpm
